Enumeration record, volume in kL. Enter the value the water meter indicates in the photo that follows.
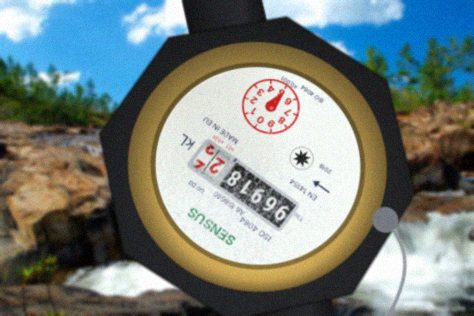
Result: 96918.225 kL
